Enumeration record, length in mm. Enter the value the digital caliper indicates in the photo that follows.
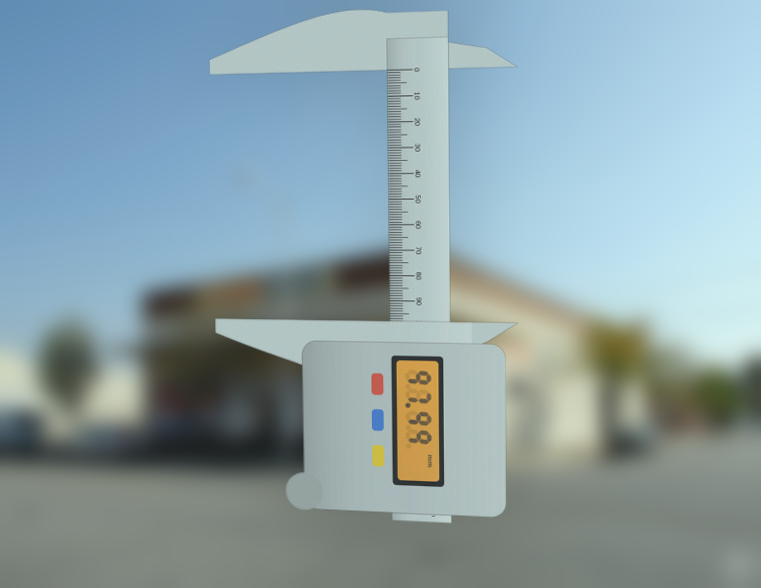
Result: 97.99 mm
